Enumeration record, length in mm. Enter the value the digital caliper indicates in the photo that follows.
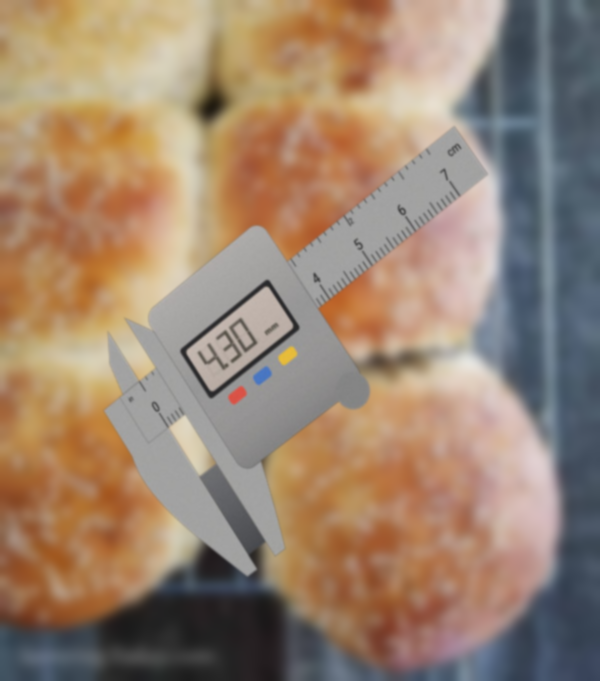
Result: 4.30 mm
